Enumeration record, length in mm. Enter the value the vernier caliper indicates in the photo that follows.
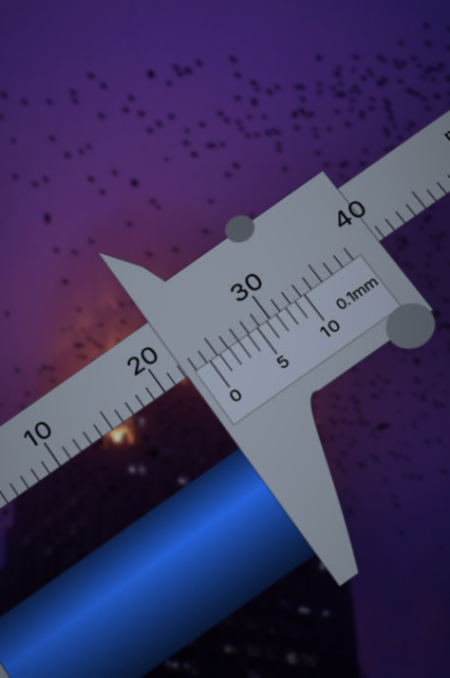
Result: 24.3 mm
